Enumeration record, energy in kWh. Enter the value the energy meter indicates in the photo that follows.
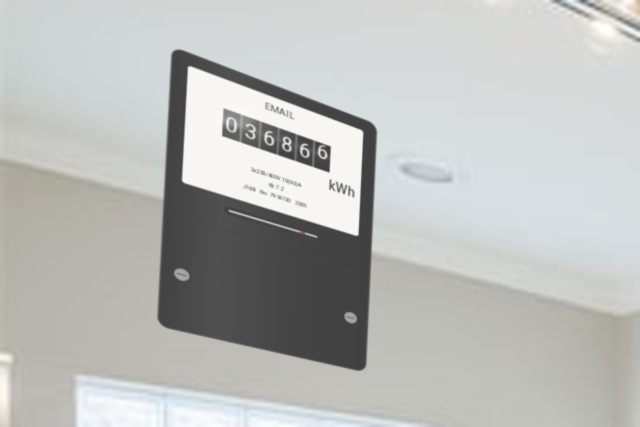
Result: 36866 kWh
